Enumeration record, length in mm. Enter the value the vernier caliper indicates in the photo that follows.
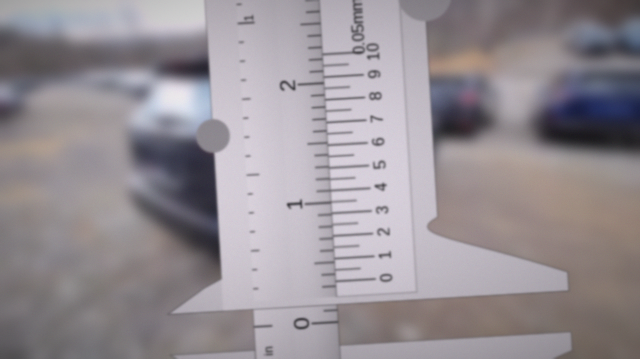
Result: 3.4 mm
